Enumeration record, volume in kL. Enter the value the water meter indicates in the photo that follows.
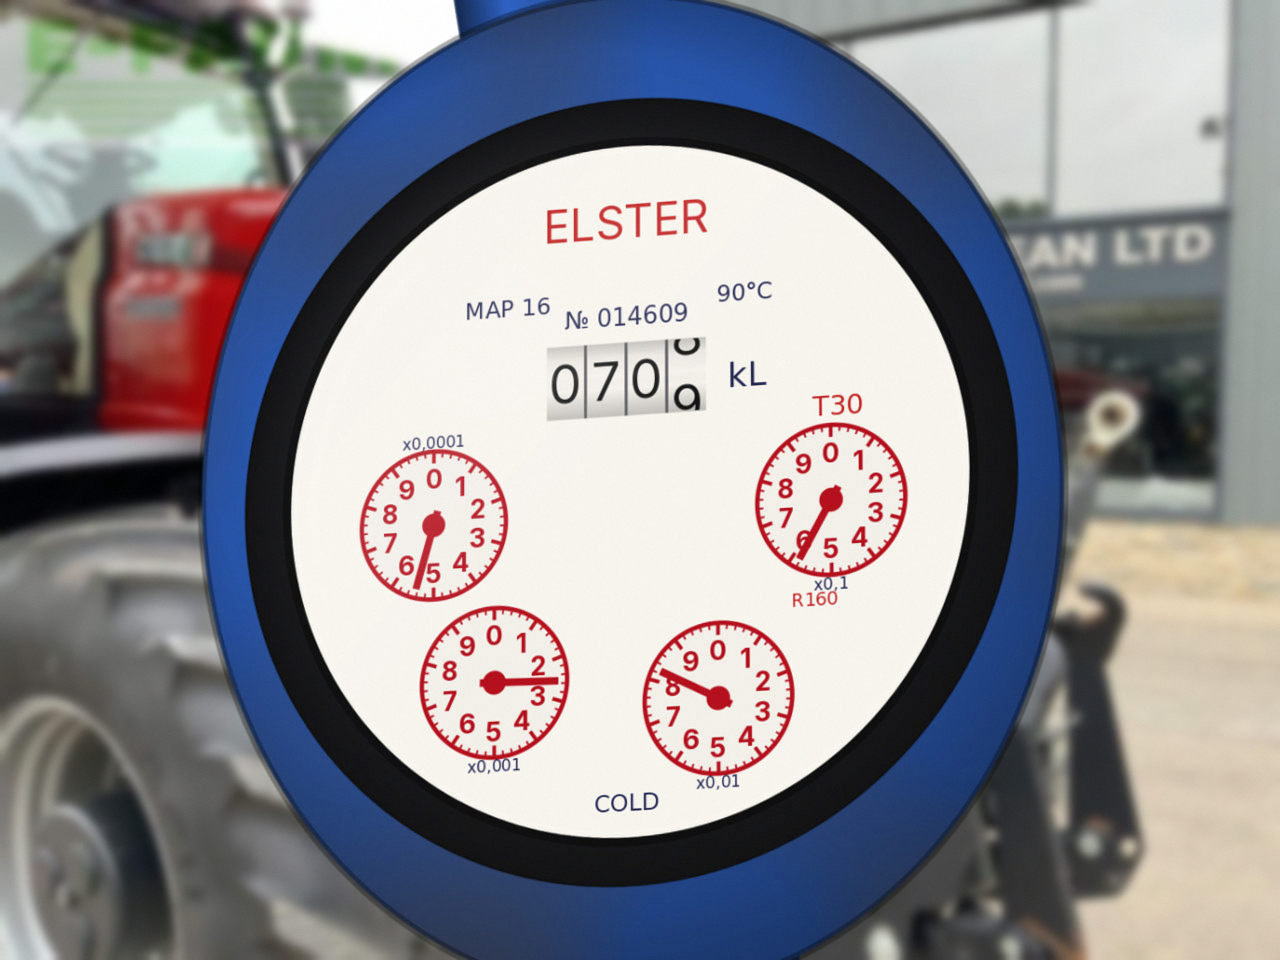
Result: 708.5825 kL
